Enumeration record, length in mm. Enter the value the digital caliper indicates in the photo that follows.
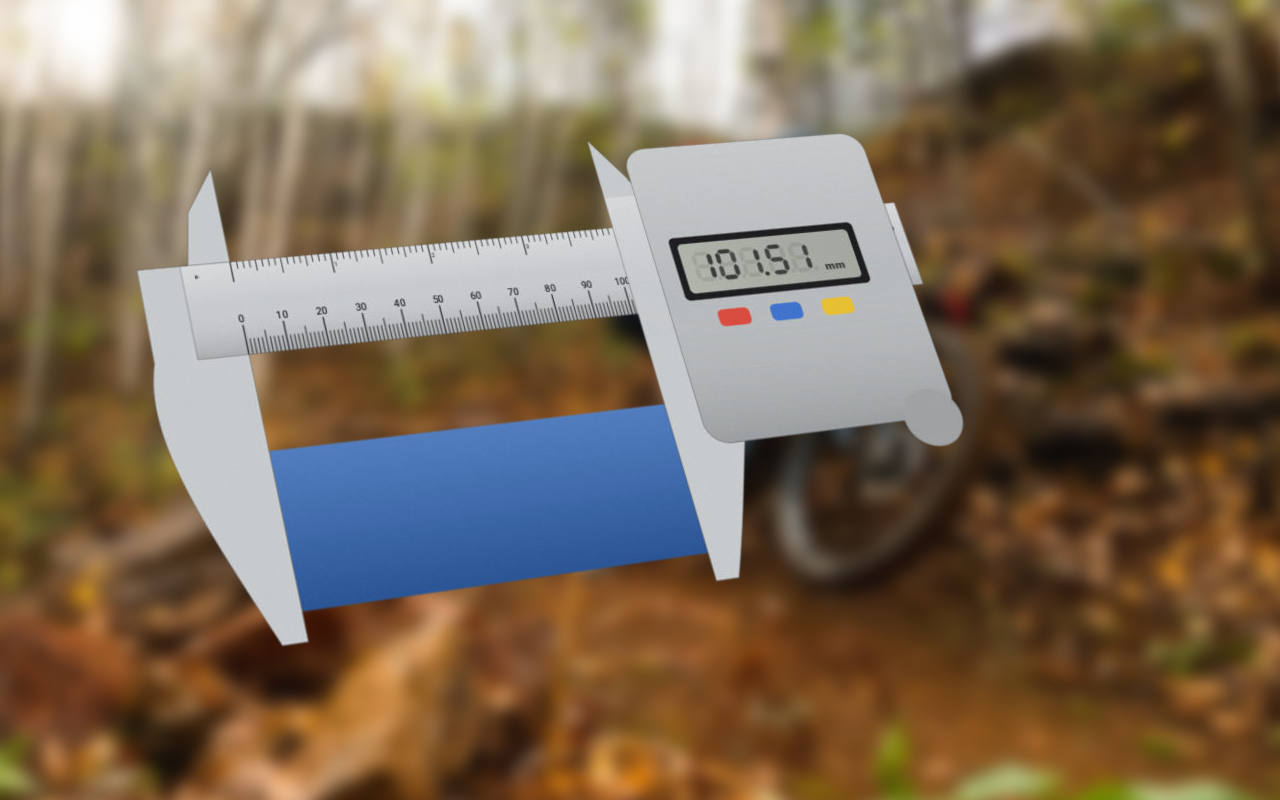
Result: 101.51 mm
